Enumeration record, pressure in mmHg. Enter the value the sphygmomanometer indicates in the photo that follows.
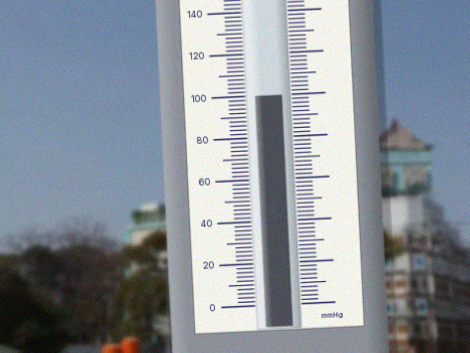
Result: 100 mmHg
